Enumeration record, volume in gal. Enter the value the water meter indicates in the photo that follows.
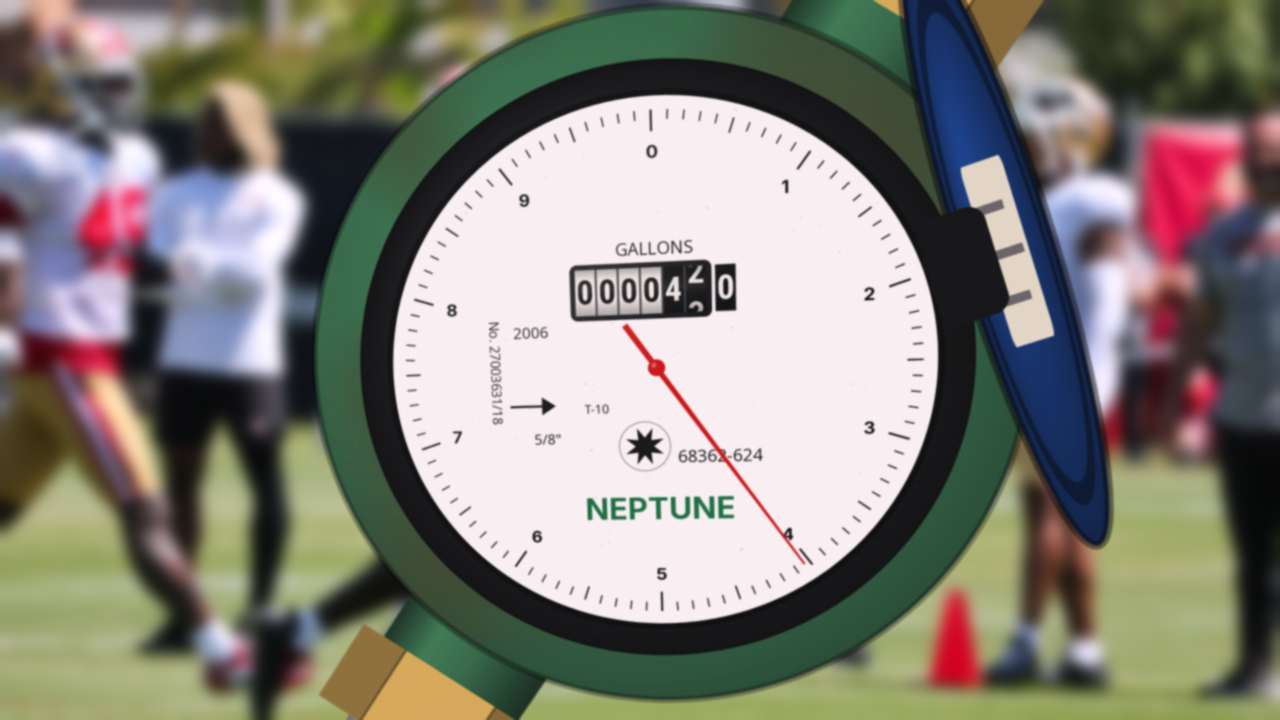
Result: 424.0 gal
